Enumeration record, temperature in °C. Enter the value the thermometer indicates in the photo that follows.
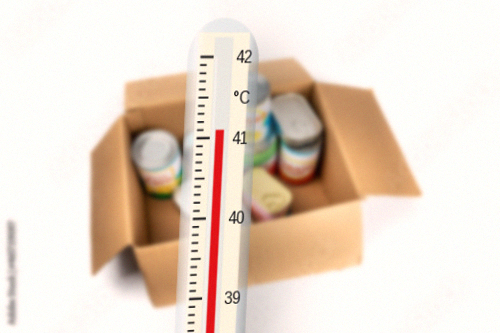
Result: 41.1 °C
